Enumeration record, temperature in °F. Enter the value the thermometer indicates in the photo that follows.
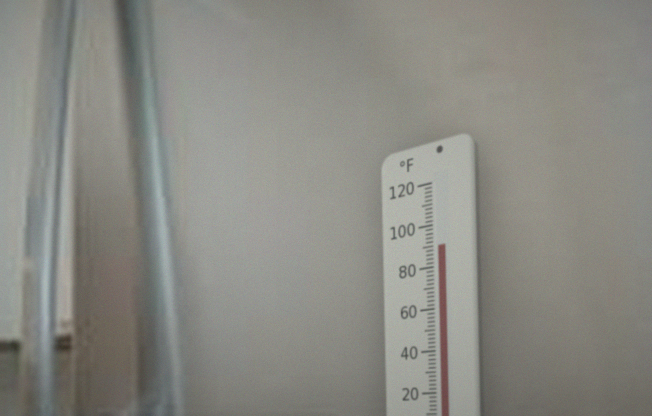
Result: 90 °F
